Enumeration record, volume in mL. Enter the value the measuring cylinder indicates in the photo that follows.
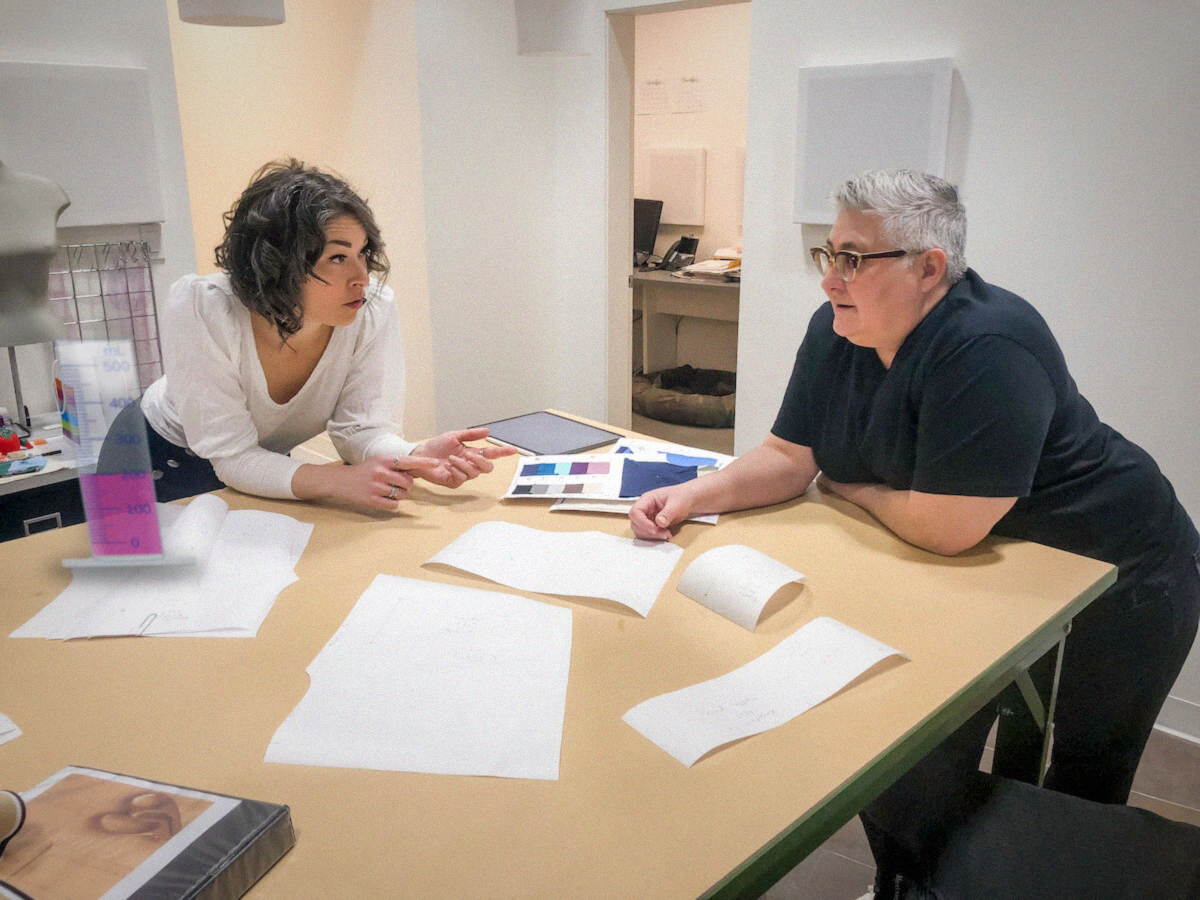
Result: 200 mL
